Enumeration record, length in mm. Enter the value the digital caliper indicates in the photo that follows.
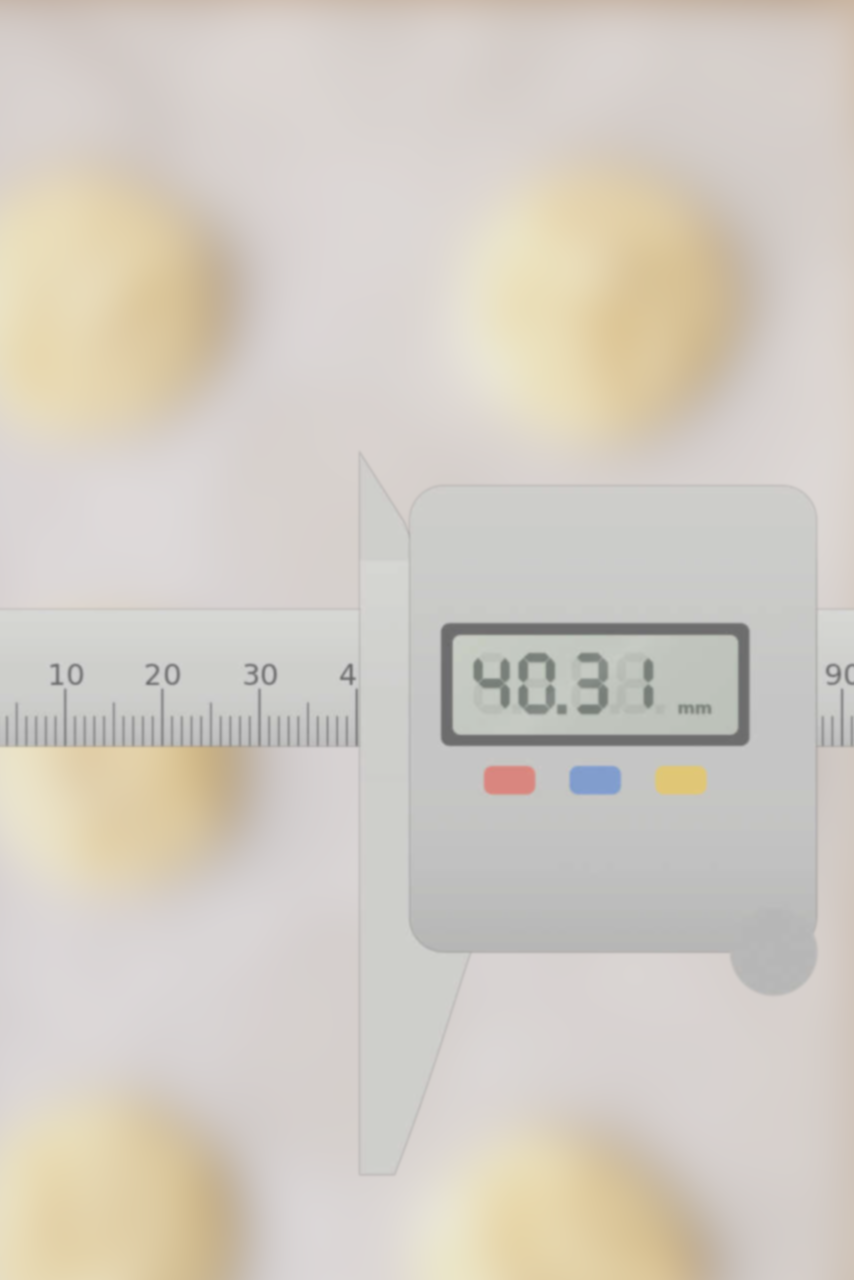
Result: 40.31 mm
